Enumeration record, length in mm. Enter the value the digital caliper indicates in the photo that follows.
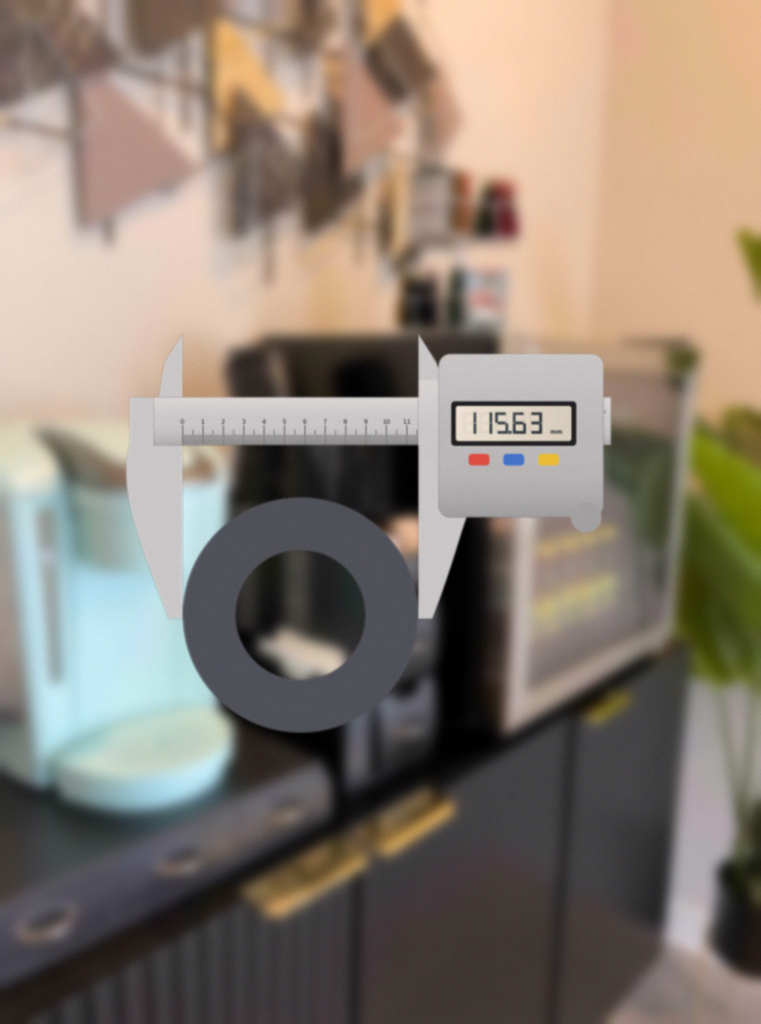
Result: 115.63 mm
